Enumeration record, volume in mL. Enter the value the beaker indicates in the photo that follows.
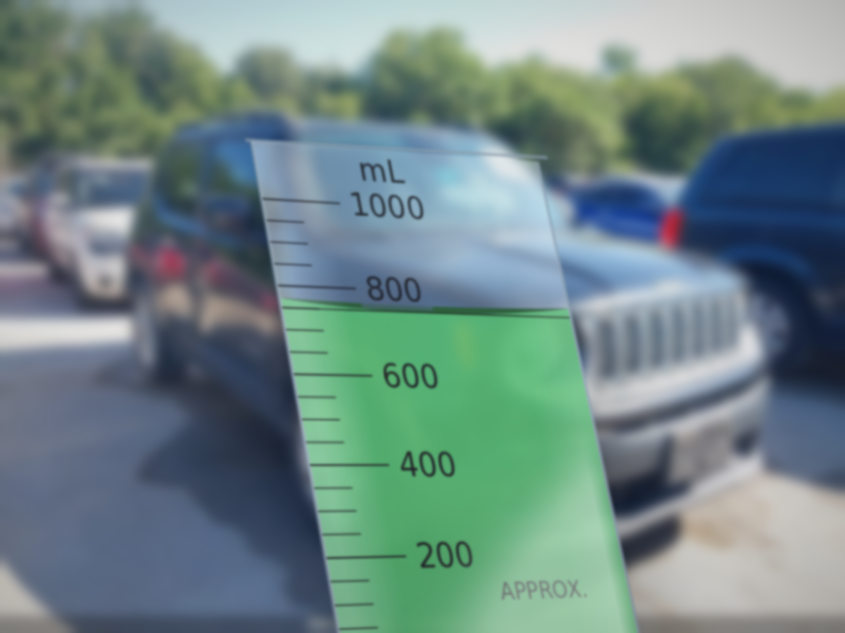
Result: 750 mL
